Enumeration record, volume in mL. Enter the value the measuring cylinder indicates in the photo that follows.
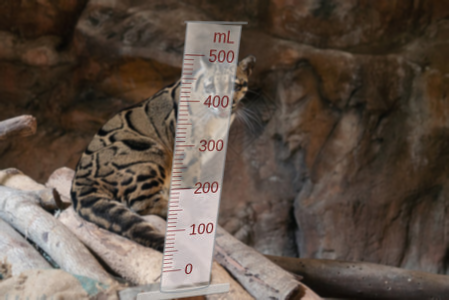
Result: 200 mL
